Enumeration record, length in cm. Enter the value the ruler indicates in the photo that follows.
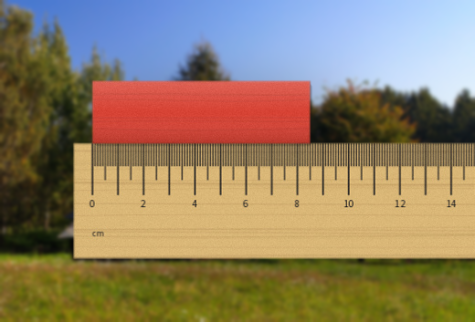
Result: 8.5 cm
